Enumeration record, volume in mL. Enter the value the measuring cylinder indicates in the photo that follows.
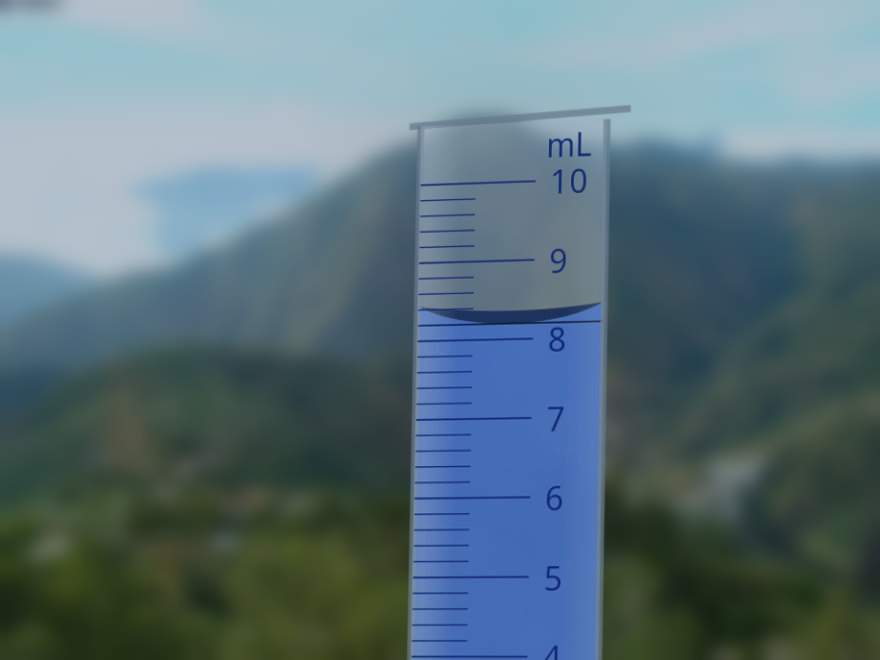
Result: 8.2 mL
